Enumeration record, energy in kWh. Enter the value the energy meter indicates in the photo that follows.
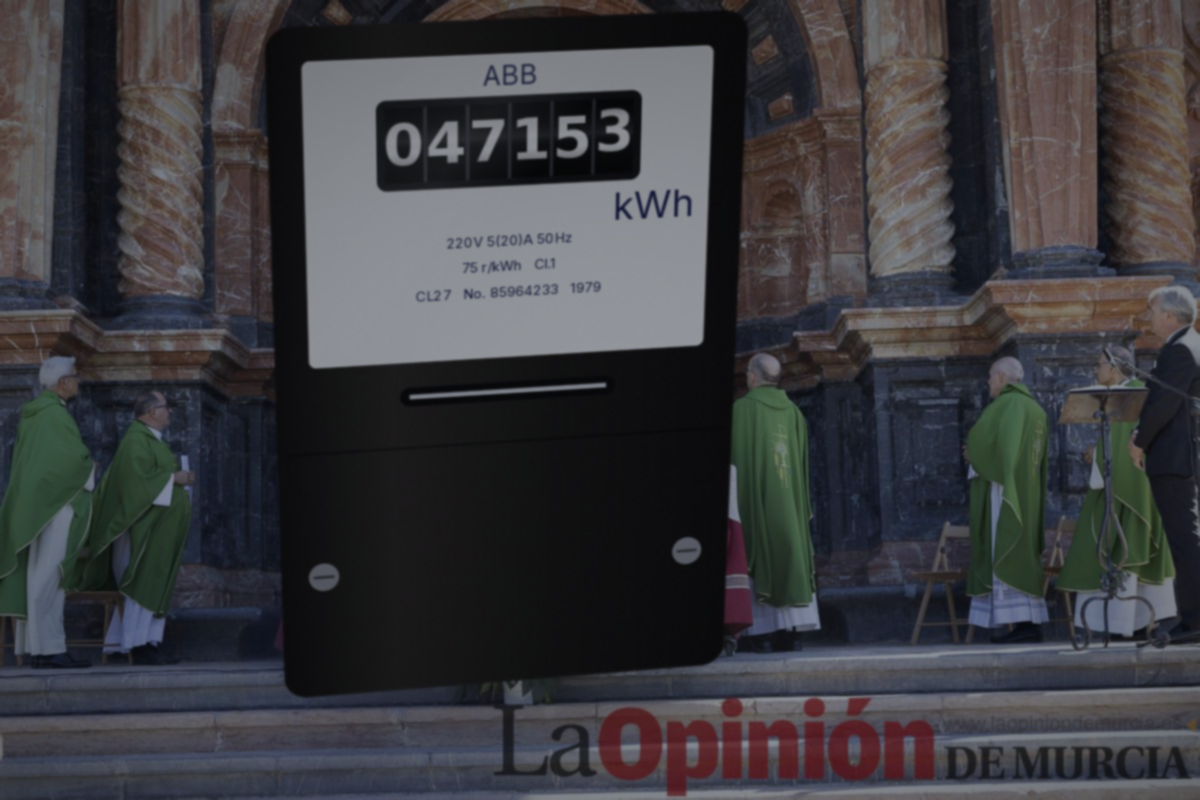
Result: 47153 kWh
